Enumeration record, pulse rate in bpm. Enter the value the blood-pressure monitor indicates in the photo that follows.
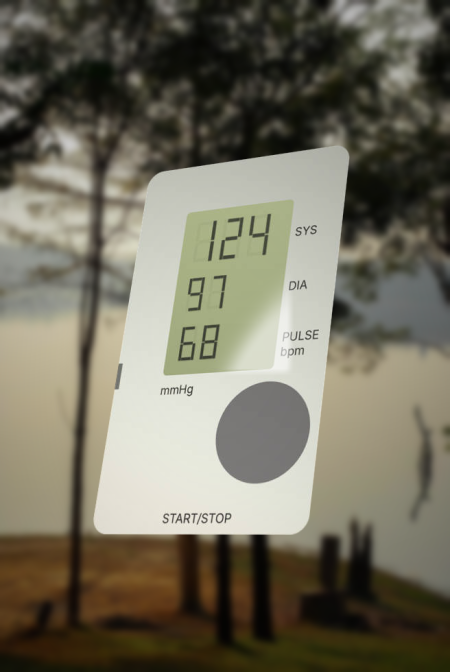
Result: 68 bpm
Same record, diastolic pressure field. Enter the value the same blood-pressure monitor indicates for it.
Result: 97 mmHg
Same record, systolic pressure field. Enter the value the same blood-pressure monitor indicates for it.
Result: 124 mmHg
